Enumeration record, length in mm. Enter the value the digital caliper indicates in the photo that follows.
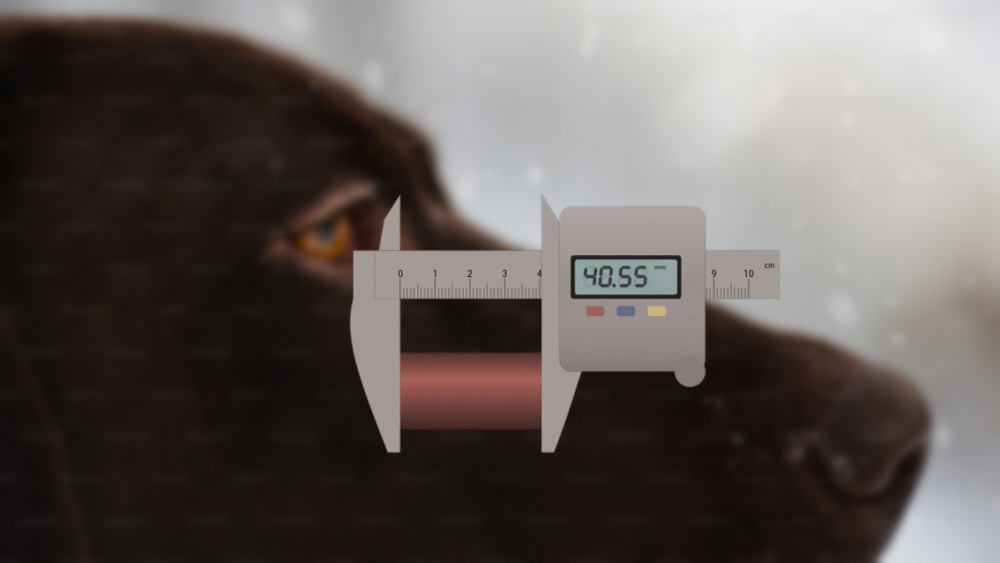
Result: 40.55 mm
